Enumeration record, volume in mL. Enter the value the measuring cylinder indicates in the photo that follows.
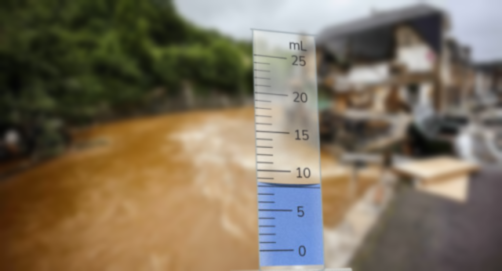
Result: 8 mL
